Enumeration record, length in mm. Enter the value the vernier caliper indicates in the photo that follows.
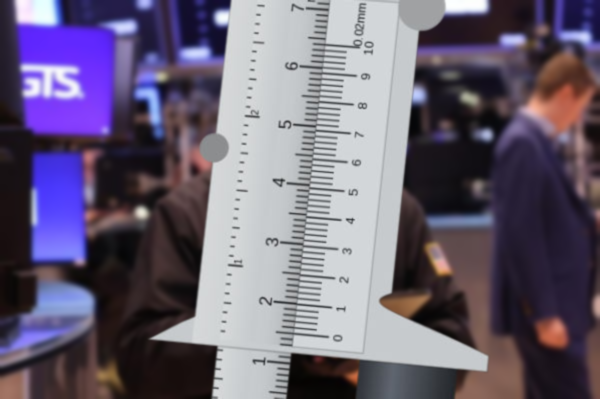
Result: 15.0 mm
